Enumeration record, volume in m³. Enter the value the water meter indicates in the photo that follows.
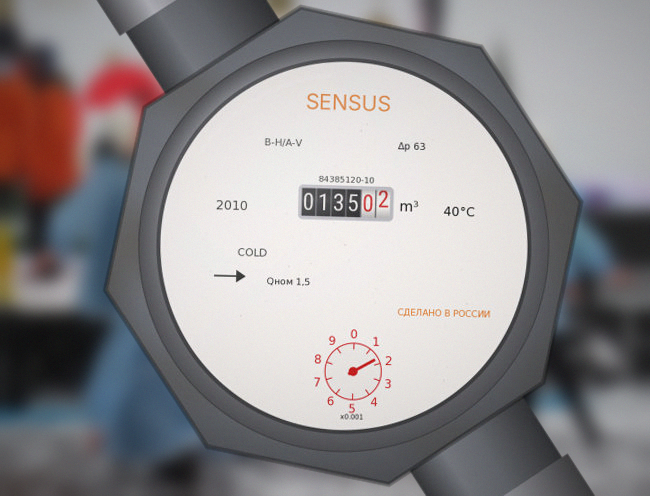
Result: 135.021 m³
